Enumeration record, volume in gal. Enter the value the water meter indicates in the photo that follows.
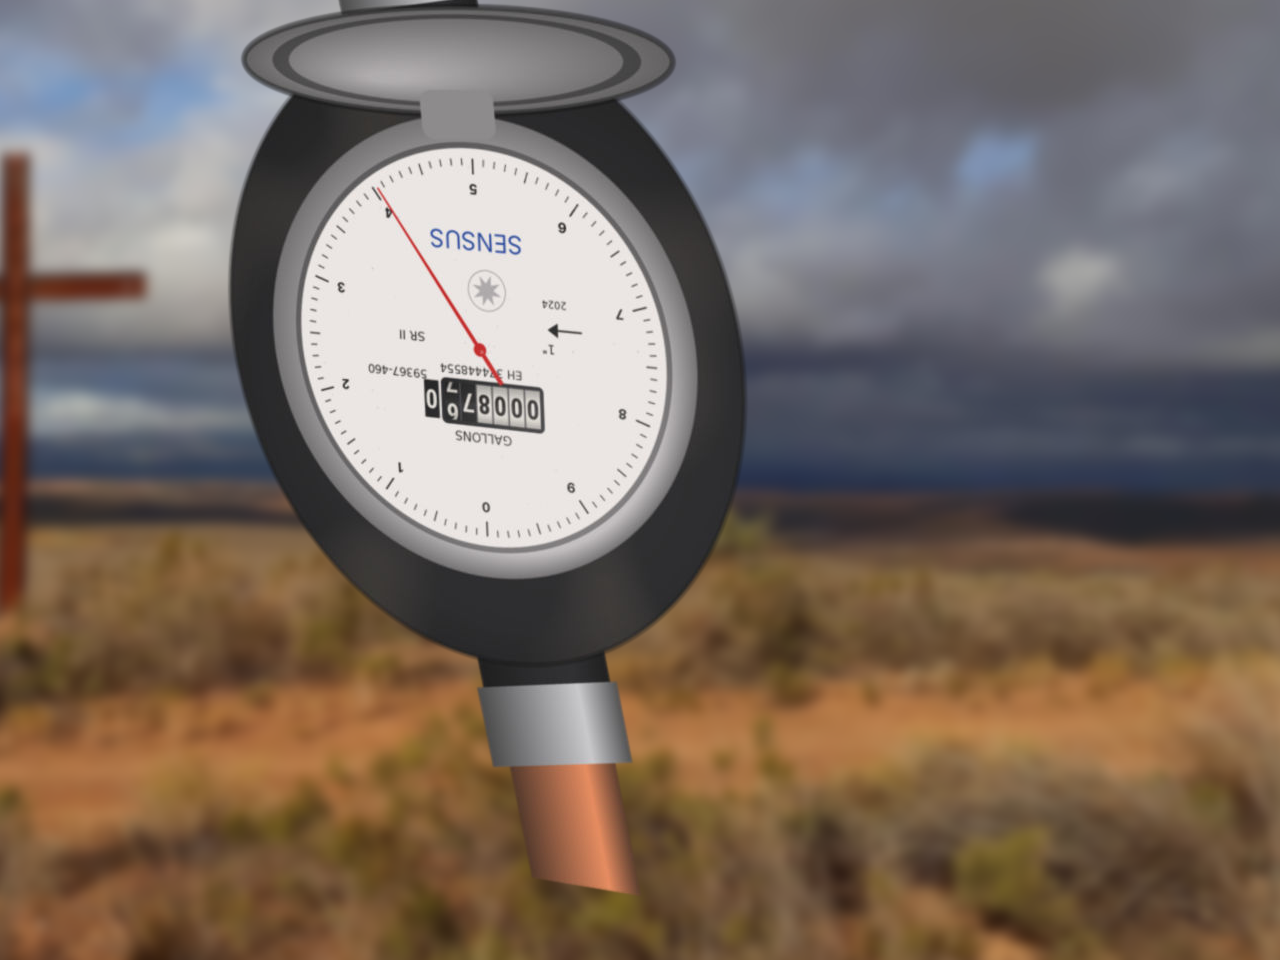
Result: 8764.0 gal
